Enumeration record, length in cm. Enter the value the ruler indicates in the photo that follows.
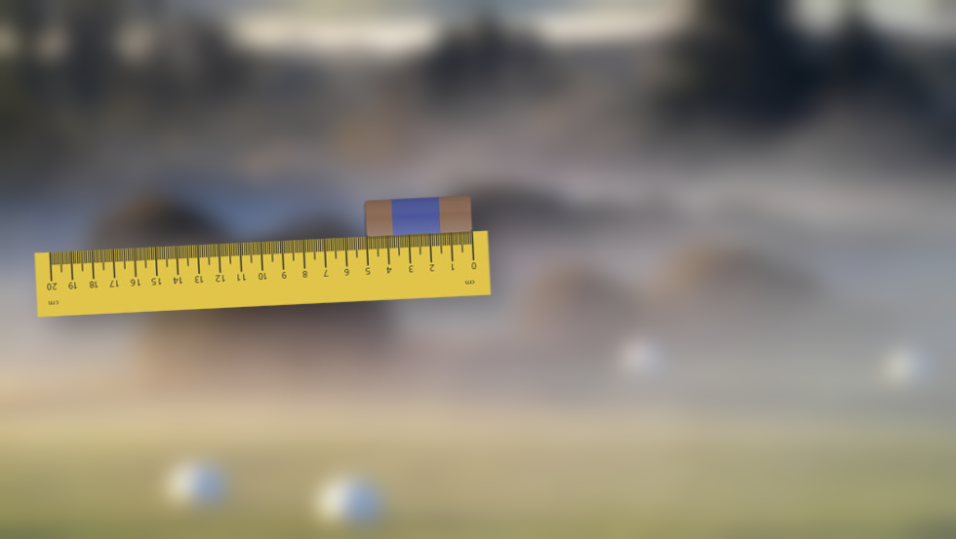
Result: 5 cm
